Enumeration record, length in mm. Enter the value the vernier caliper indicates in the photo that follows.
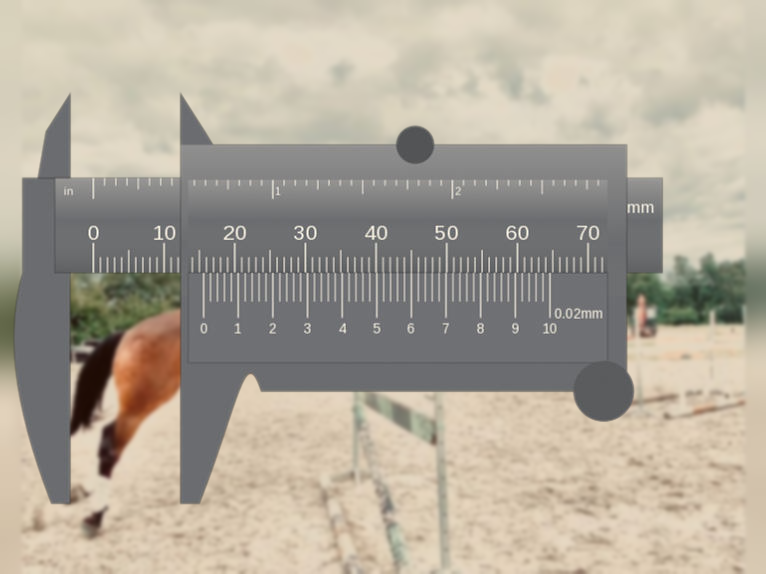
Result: 15.6 mm
